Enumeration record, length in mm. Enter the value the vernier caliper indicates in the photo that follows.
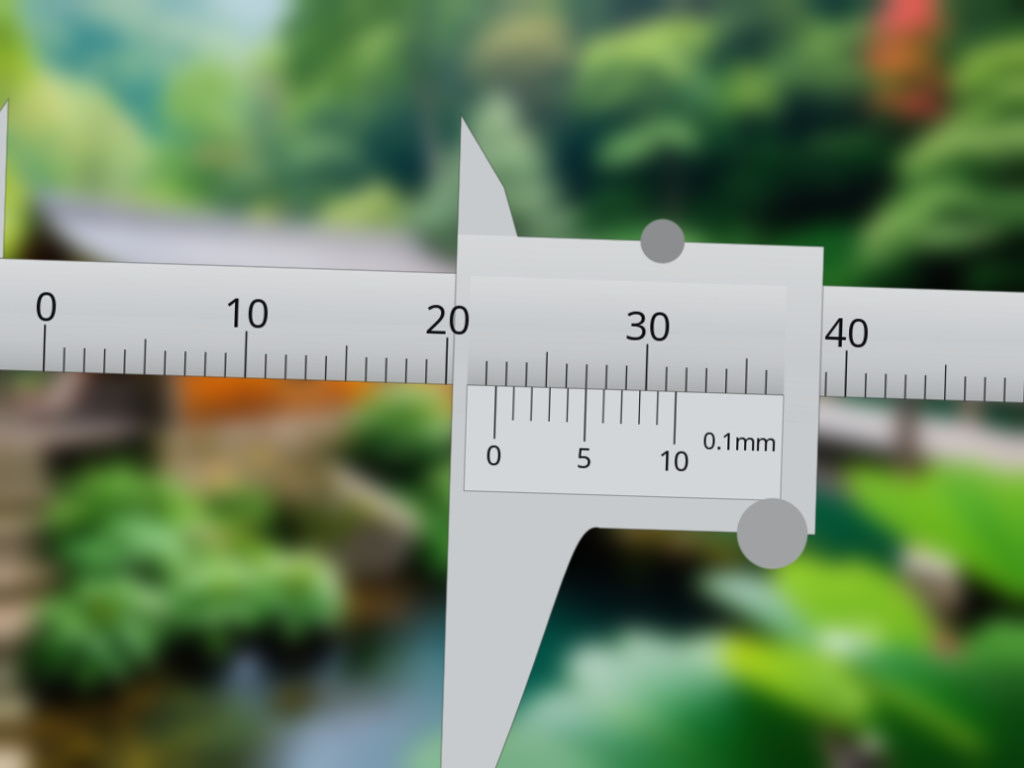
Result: 22.5 mm
